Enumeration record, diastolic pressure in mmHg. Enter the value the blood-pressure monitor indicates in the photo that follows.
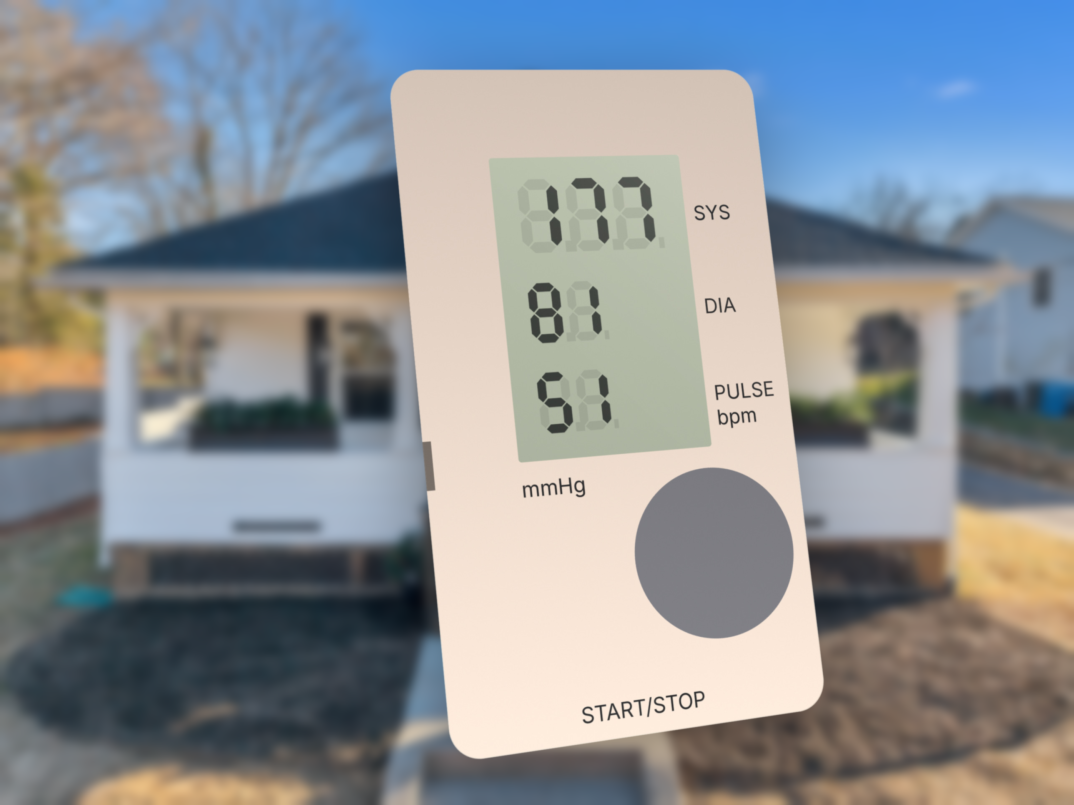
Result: 81 mmHg
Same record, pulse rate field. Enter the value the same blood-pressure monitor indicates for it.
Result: 51 bpm
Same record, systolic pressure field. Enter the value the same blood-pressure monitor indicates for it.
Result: 177 mmHg
